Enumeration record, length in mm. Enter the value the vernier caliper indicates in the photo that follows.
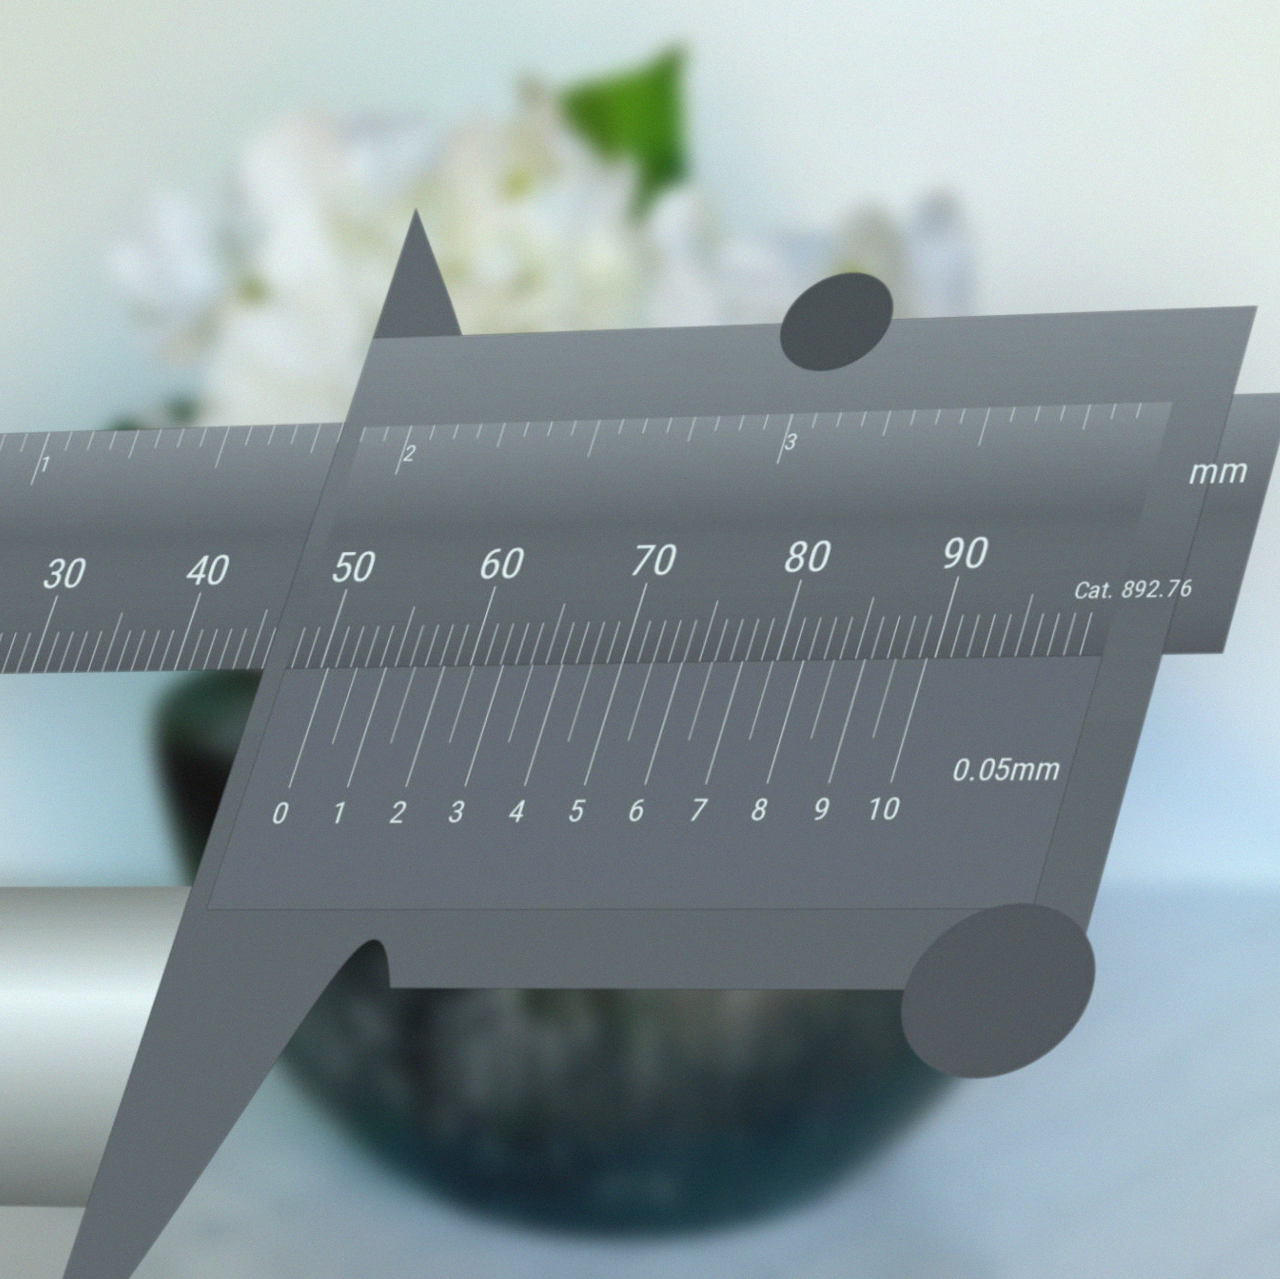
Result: 50.5 mm
